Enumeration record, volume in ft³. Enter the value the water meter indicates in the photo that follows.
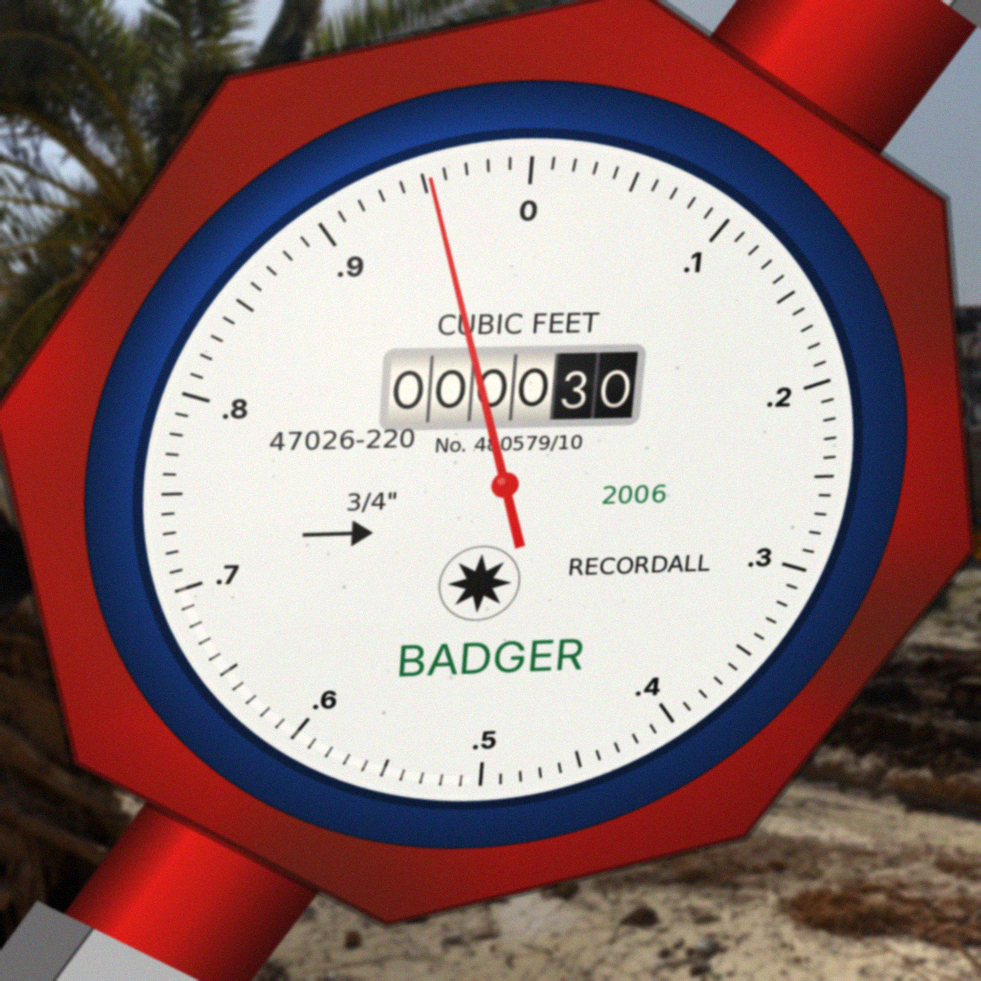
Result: 29.95 ft³
